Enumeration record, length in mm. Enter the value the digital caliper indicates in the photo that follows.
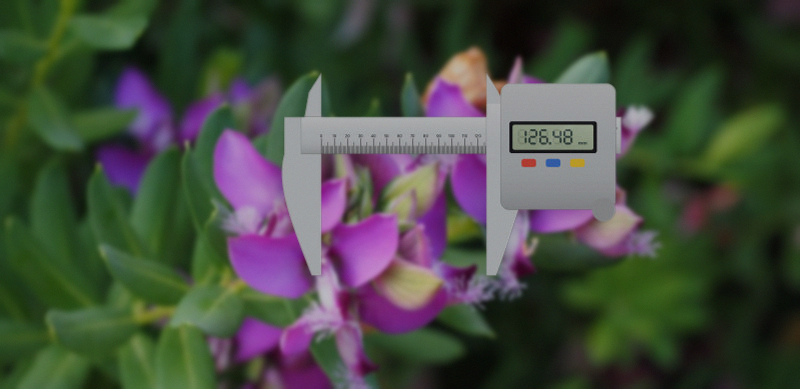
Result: 126.48 mm
